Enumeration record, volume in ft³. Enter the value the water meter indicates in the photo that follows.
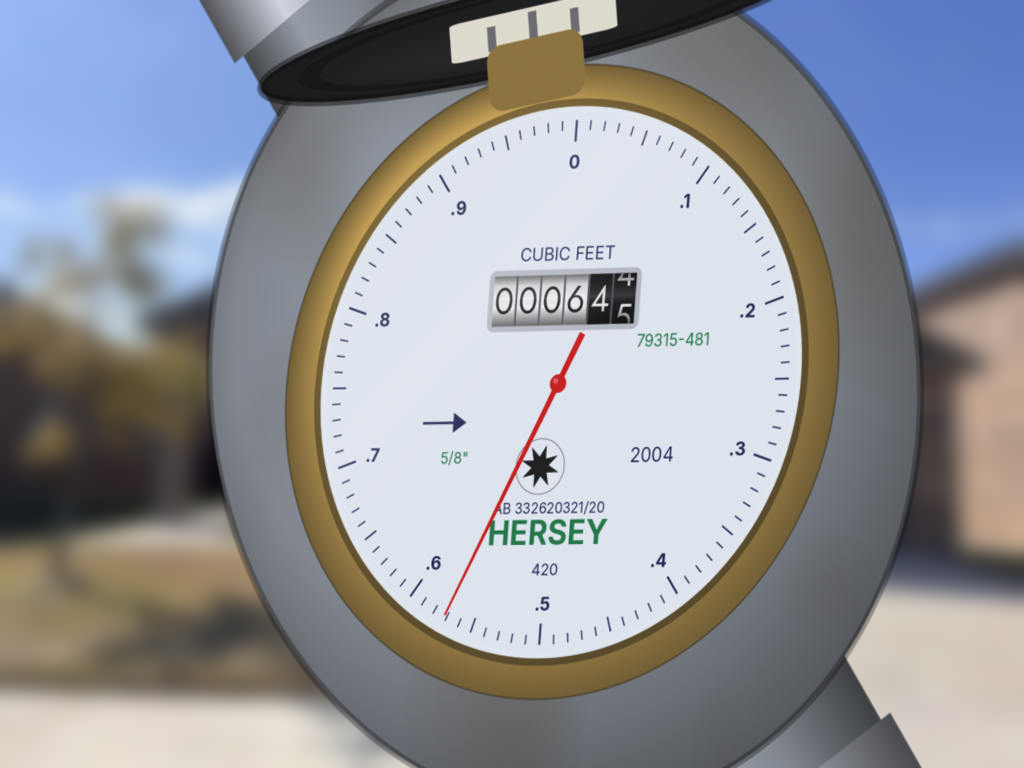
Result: 644.57 ft³
